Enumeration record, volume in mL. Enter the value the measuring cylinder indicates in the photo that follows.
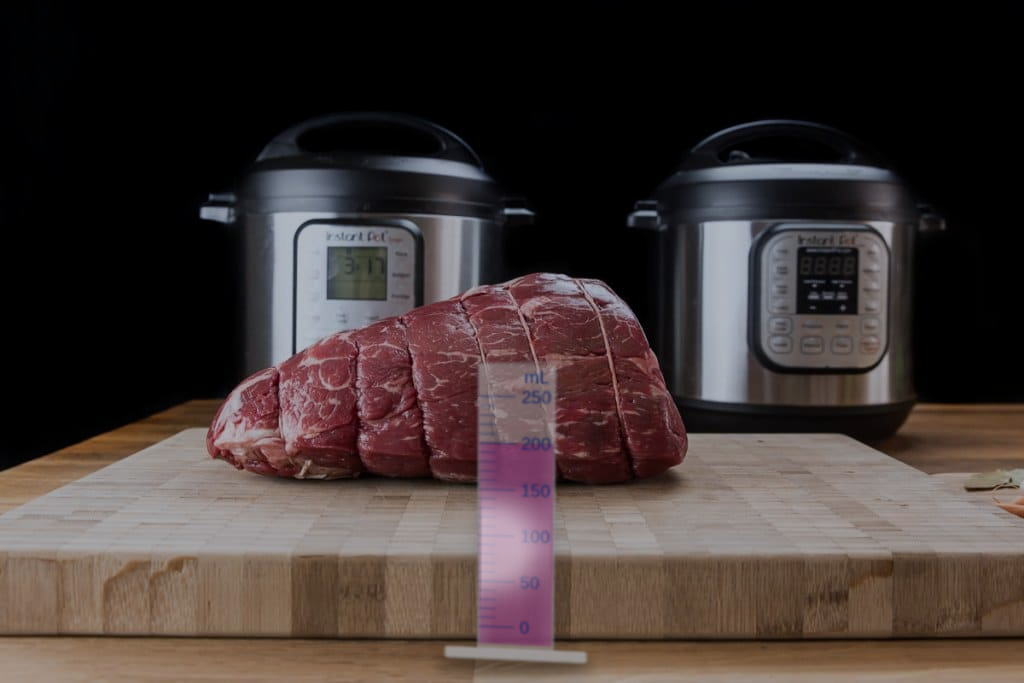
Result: 200 mL
